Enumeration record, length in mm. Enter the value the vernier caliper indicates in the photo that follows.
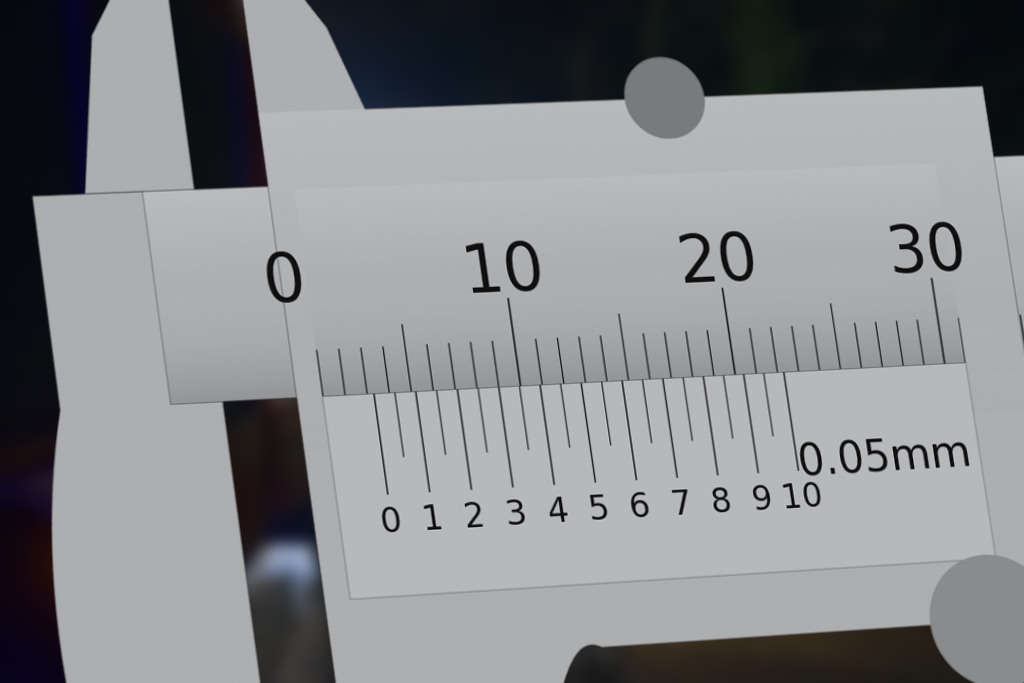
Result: 3.3 mm
